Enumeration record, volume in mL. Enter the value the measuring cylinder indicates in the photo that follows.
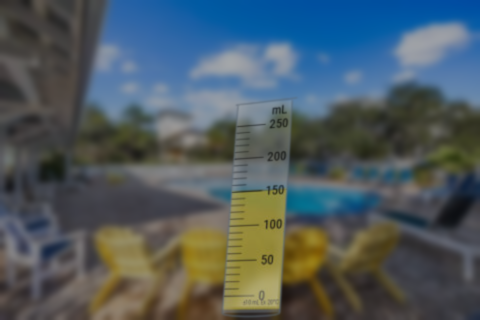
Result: 150 mL
